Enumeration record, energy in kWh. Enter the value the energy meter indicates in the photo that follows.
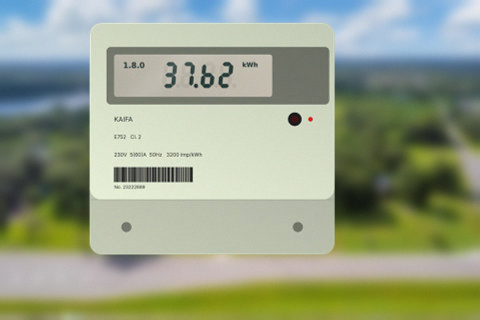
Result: 37.62 kWh
